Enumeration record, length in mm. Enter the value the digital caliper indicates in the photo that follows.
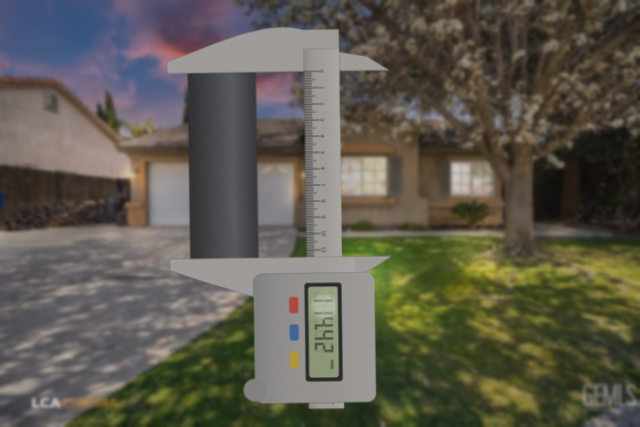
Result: 114.42 mm
